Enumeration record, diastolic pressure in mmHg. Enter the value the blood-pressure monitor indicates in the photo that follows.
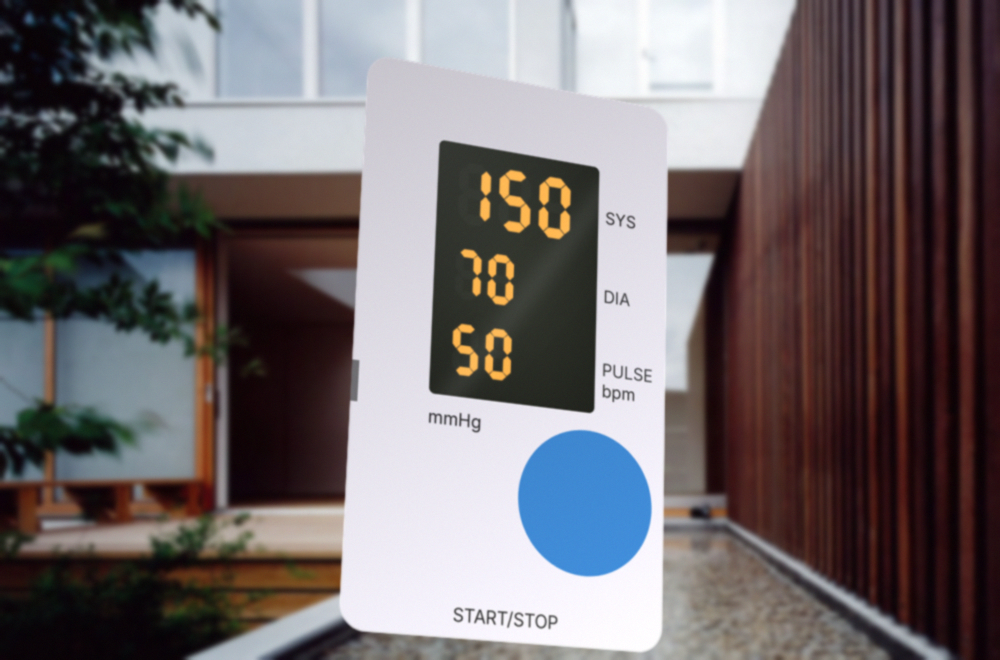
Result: 70 mmHg
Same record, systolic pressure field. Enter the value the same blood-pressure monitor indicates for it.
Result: 150 mmHg
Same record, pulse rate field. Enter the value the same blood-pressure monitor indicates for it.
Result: 50 bpm
